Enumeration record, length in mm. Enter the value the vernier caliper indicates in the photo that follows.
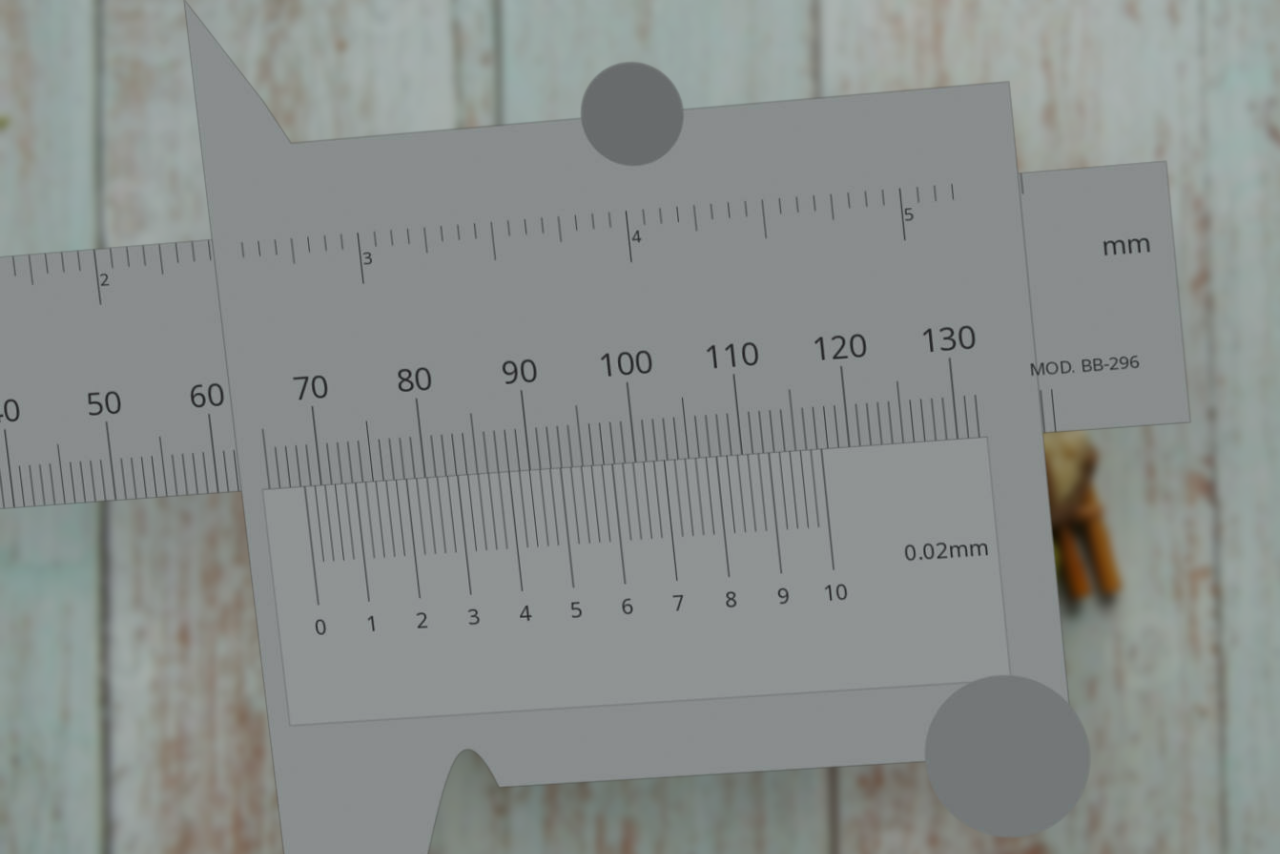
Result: 68.4 mm
